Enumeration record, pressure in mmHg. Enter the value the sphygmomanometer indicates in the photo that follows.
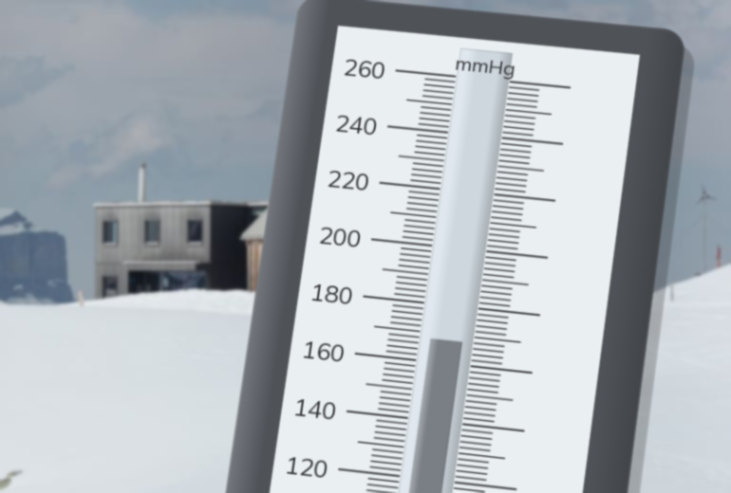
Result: 168 mmHg
